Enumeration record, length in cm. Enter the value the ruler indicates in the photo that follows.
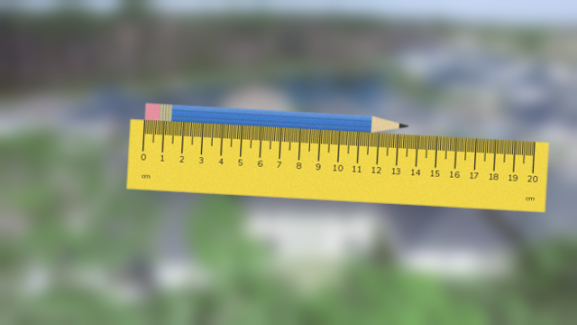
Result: 13.5 cm
